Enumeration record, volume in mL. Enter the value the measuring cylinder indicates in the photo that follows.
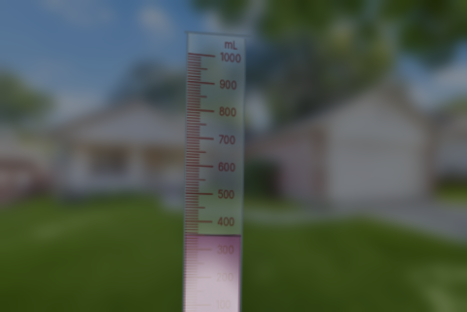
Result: 350 mL
